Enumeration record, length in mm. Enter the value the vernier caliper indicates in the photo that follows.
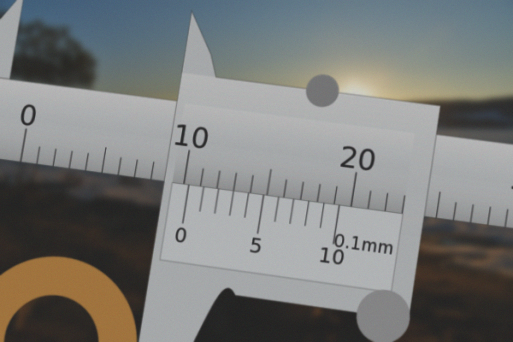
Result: 10.3 mm
